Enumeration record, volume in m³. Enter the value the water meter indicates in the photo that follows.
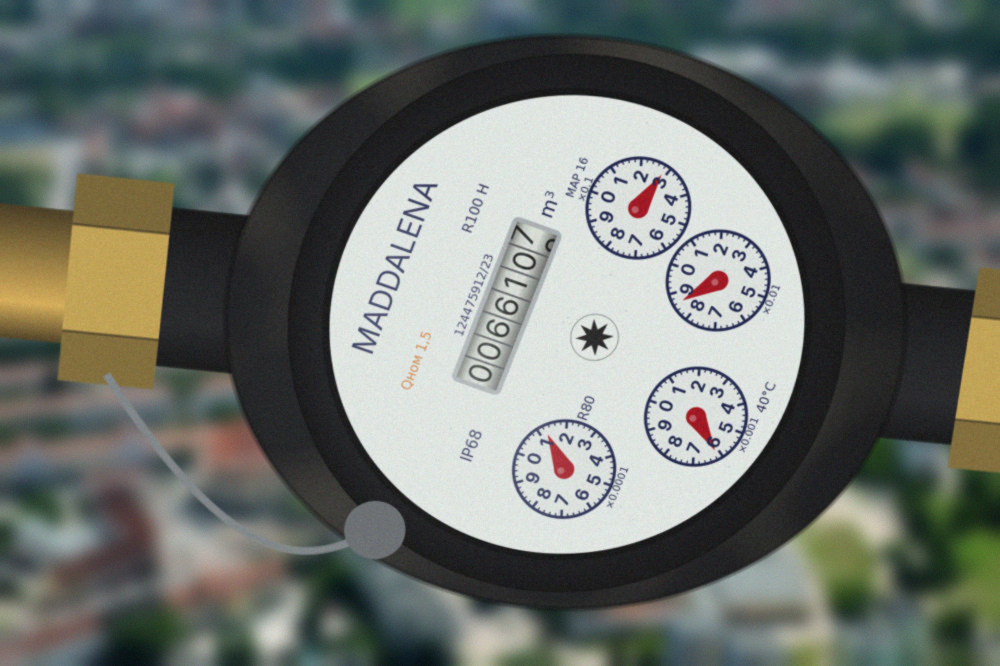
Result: 66107.2861 m³
